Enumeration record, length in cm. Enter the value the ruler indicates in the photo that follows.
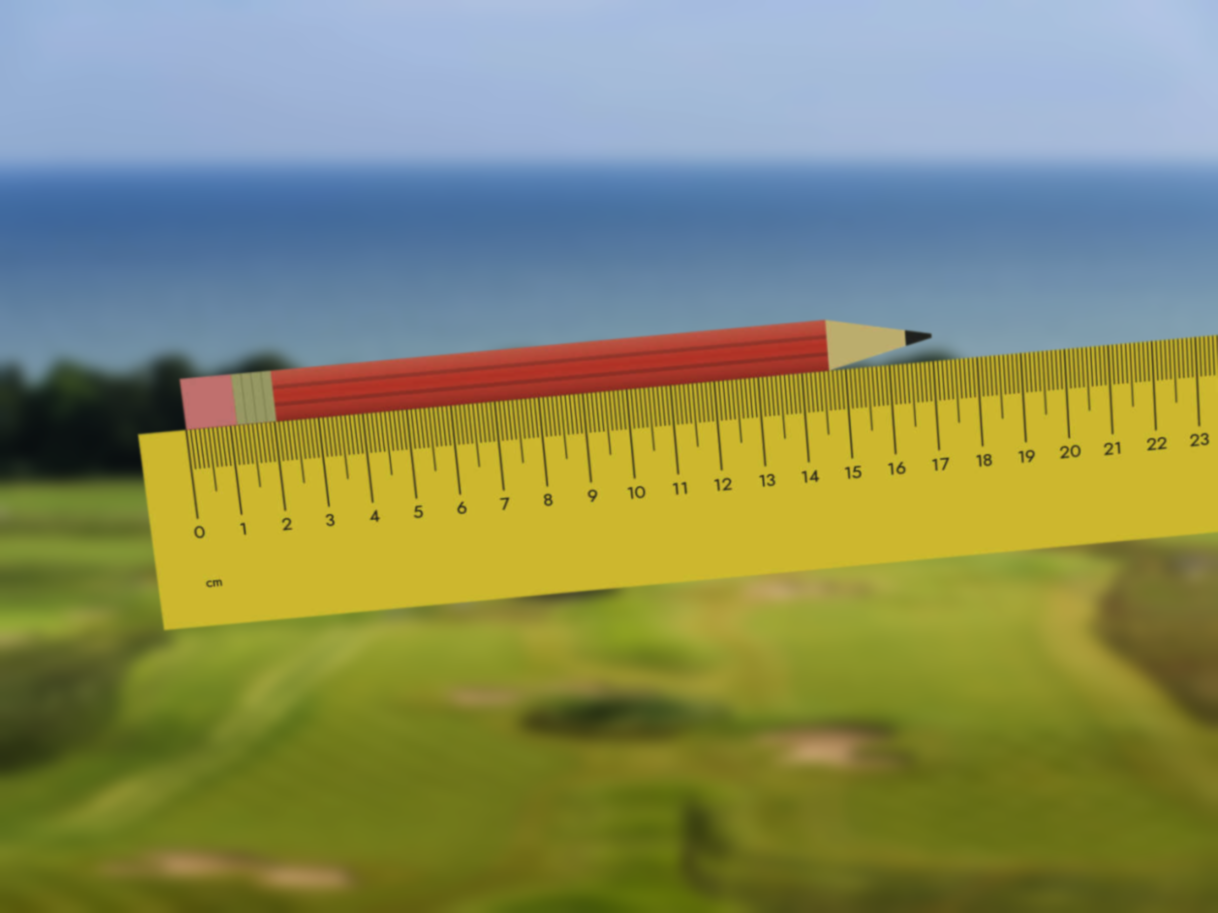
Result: 17 cm
